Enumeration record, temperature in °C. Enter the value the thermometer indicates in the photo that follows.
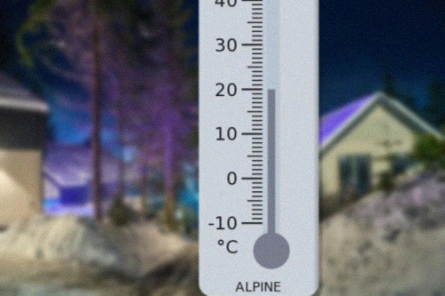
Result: 20 °C
